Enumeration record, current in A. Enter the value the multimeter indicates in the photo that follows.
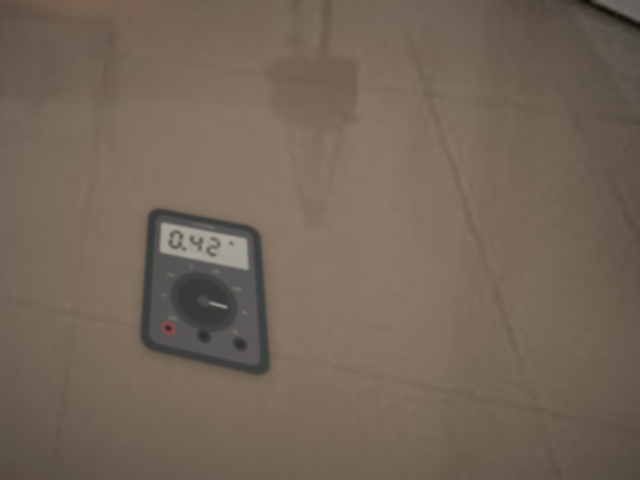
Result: 0.42 A
